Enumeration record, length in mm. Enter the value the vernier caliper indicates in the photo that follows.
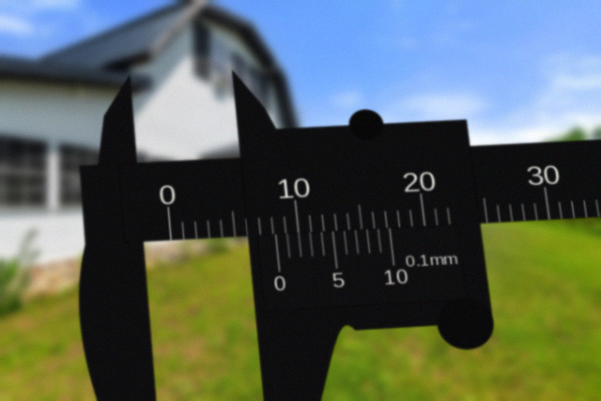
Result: 8.2 mm
